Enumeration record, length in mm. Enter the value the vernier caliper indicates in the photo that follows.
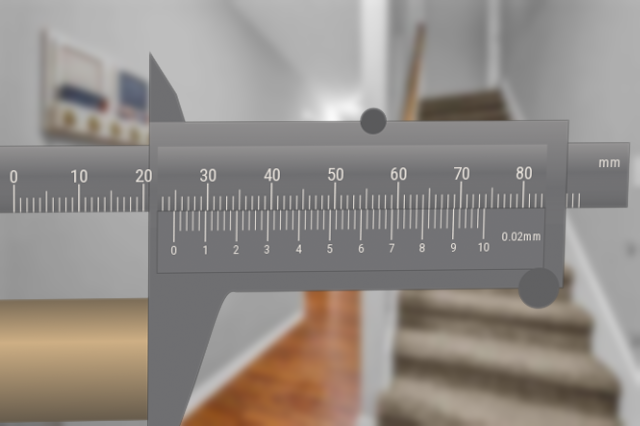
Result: 24.8 mm
